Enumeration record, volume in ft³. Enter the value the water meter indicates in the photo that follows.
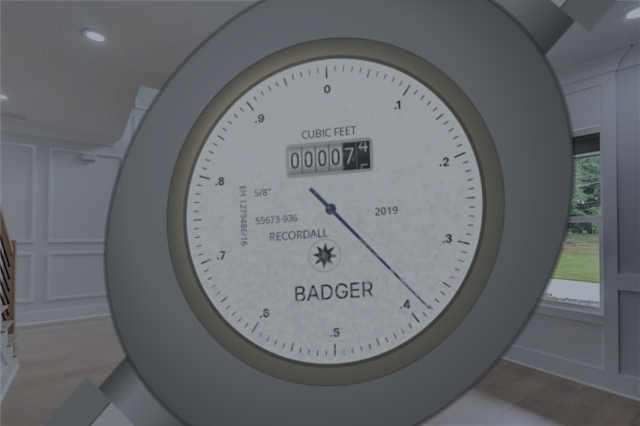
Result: 74.38 ft³
